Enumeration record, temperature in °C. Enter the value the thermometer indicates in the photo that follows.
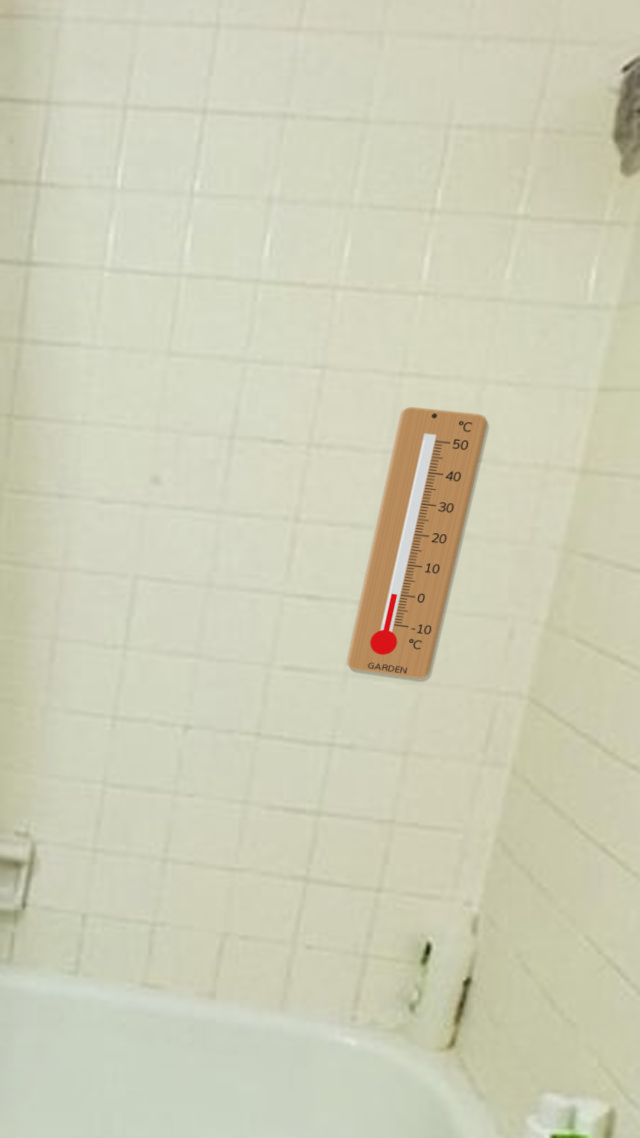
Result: 0 °C
